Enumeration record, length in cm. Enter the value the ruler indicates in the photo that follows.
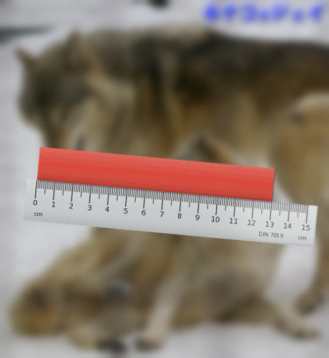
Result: 13 cm
